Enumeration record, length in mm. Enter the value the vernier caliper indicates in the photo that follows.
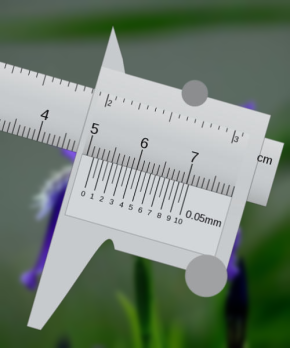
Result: 51.4 mm
